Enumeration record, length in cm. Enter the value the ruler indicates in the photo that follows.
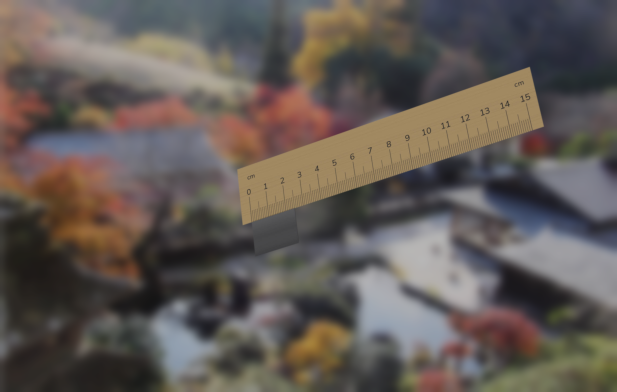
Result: 2.5 cm
